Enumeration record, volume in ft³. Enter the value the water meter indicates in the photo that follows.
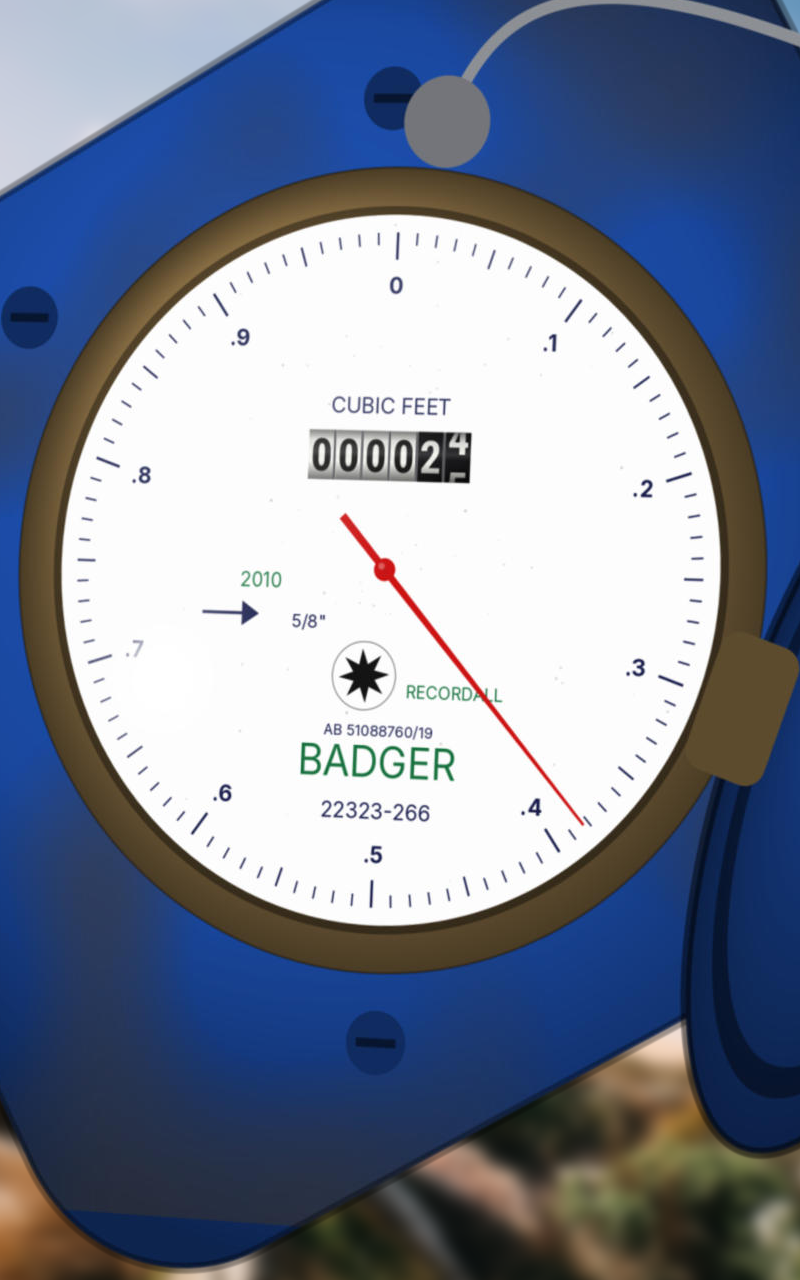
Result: 24.38 ft³
